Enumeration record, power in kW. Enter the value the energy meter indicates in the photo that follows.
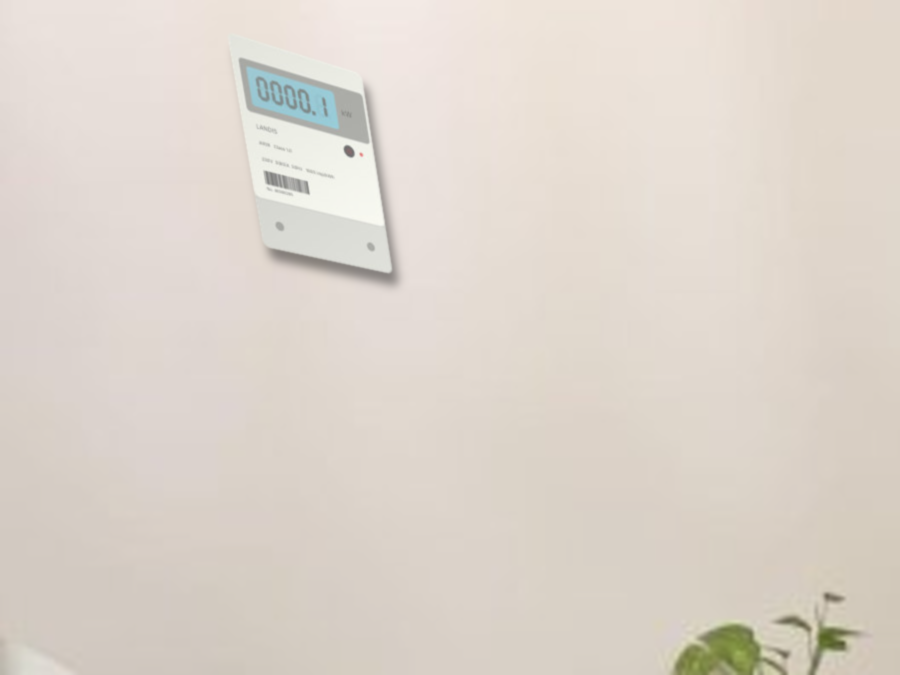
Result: 0.1 kW
